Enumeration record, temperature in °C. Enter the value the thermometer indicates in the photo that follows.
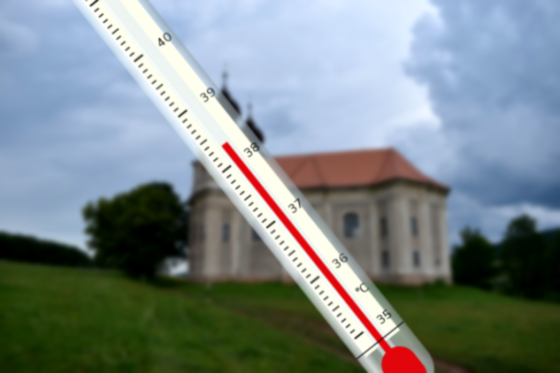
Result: 38.3 °C
